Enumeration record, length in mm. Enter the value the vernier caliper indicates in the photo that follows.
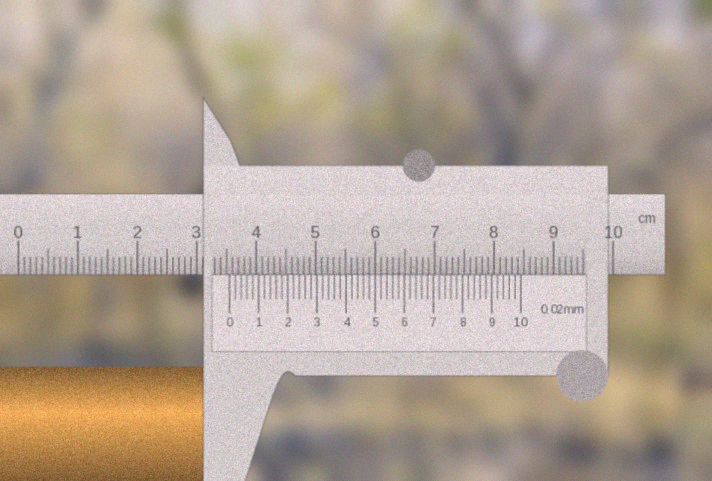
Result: 35.5 mm
